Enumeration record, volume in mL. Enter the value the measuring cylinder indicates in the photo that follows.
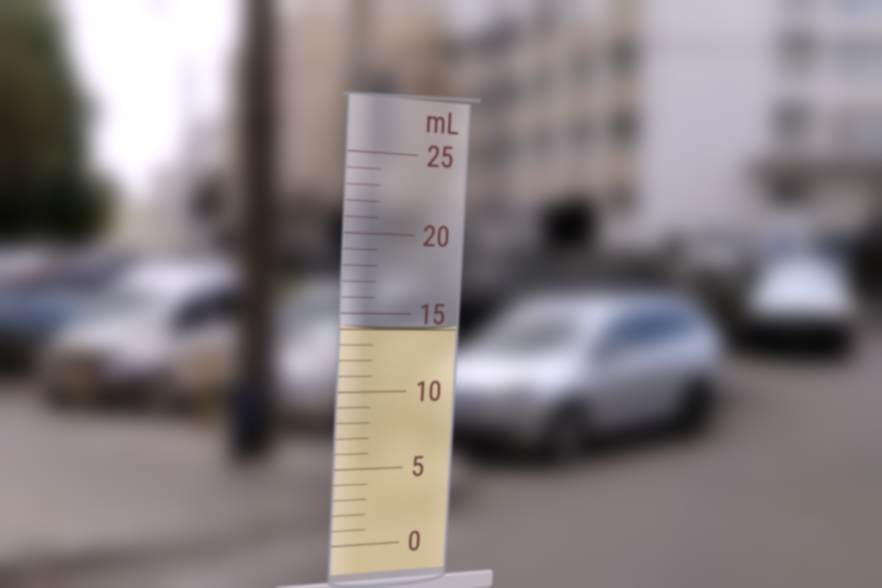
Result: 14 mL
